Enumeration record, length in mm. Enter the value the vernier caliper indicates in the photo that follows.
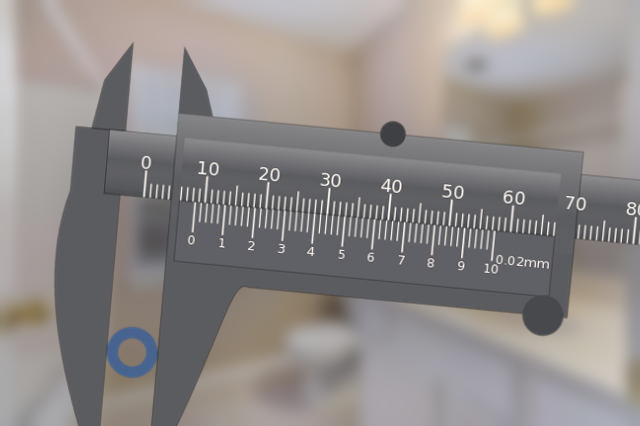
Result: 8.4 mm
